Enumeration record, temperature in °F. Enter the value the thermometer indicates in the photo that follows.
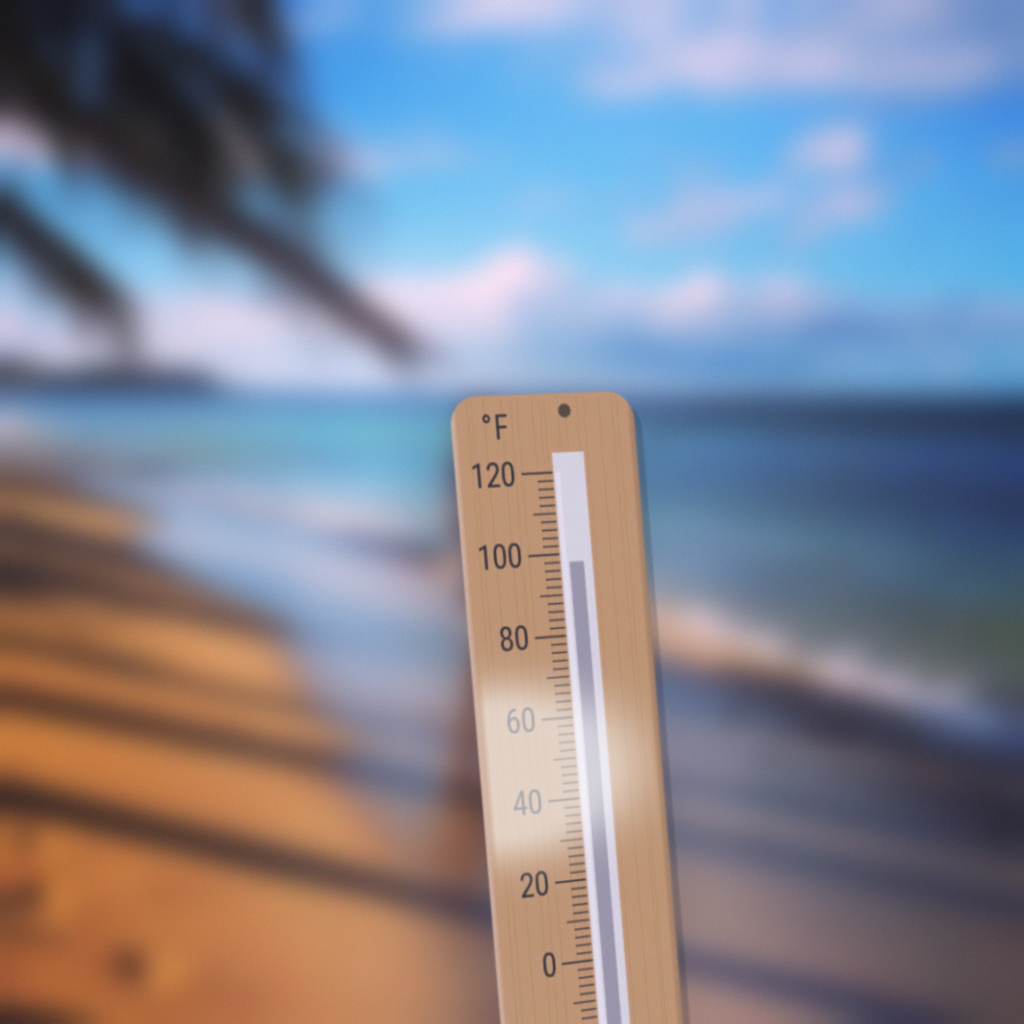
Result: 98 °F
